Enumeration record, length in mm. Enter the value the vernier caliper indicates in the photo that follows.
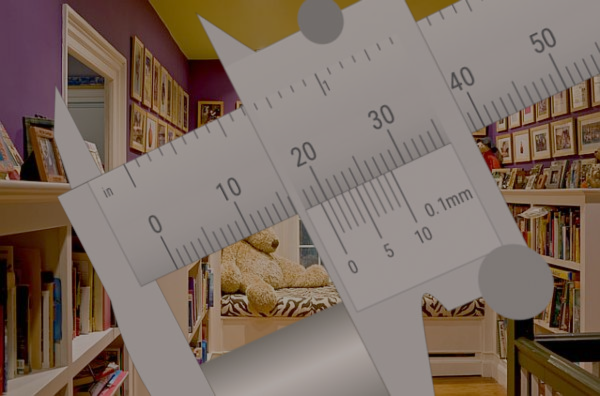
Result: 19.2 mm
